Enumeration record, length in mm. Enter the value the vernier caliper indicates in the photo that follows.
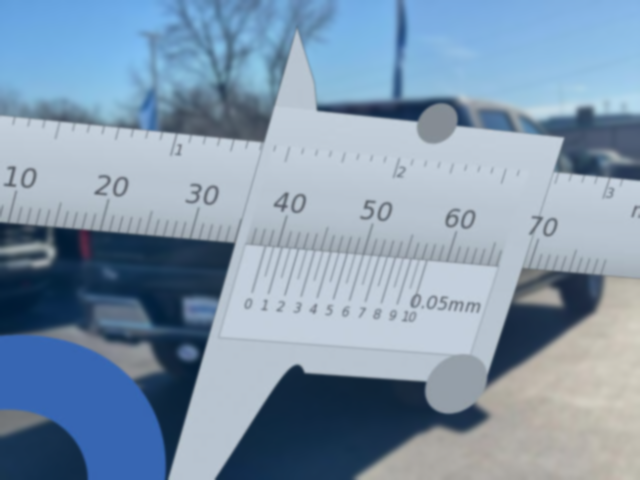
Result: 38.6 mm
